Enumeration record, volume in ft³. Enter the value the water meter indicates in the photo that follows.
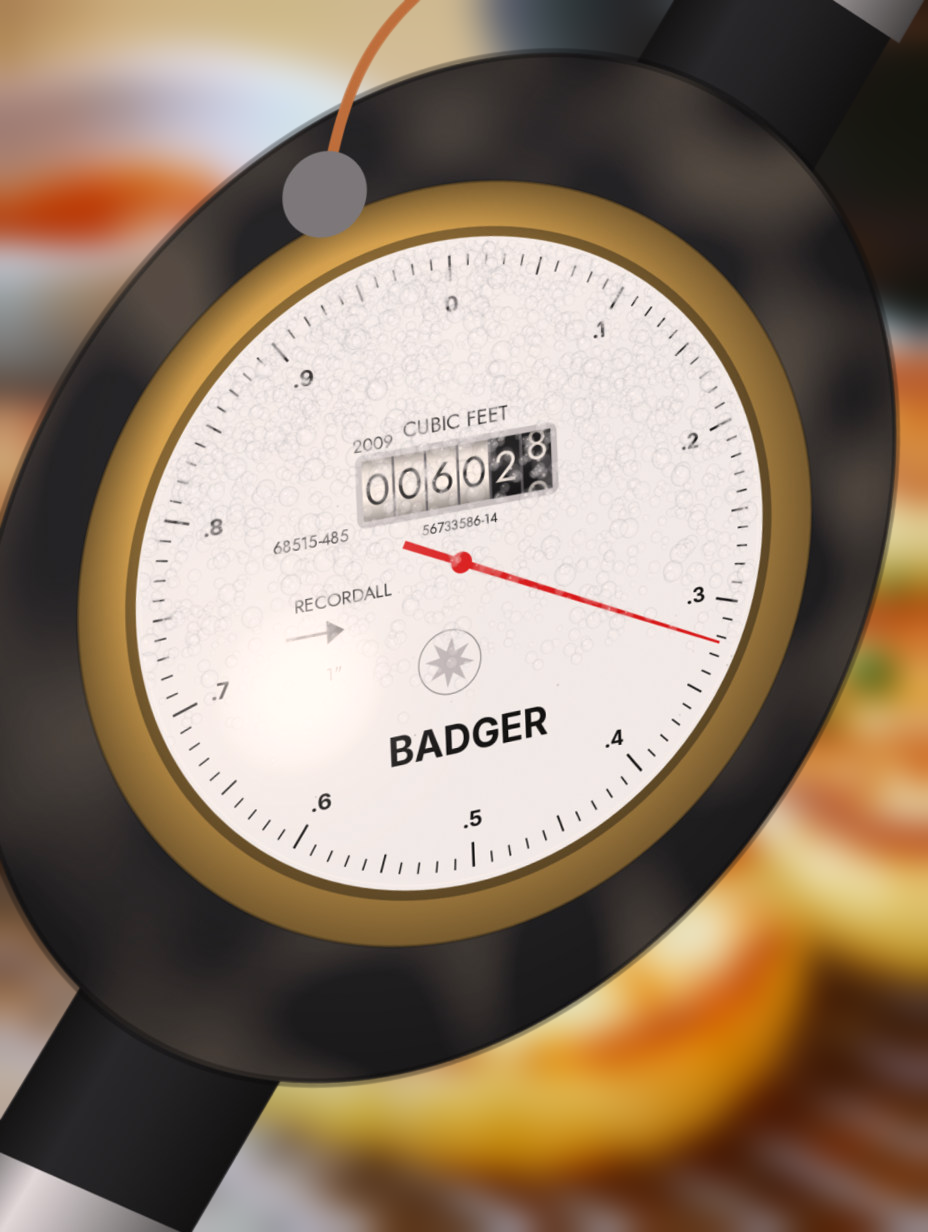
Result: 6028.32 ft³
